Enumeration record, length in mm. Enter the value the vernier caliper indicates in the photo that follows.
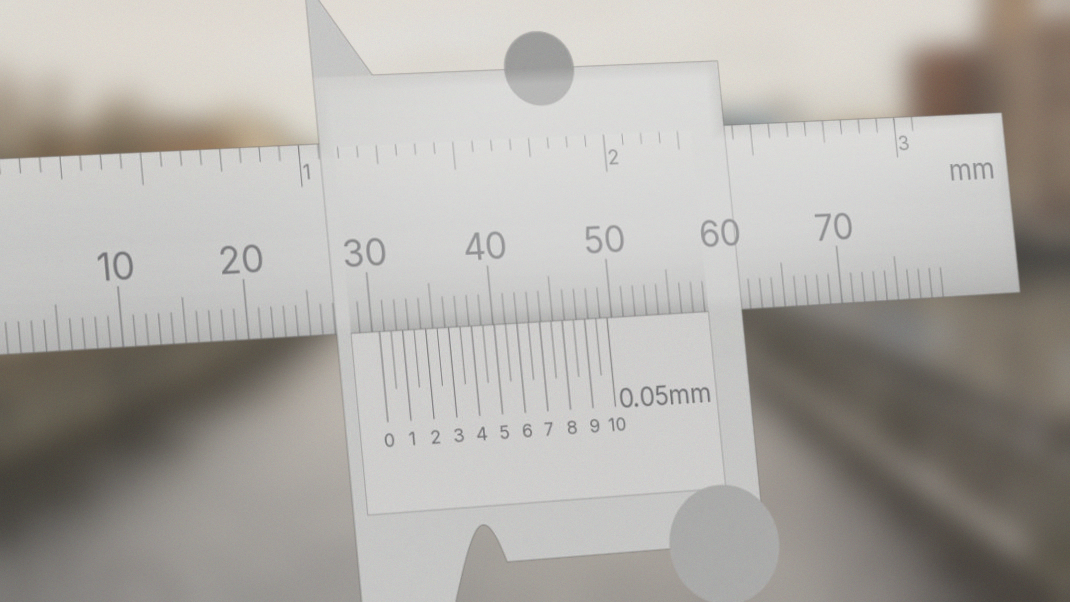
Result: 30.6 mm
